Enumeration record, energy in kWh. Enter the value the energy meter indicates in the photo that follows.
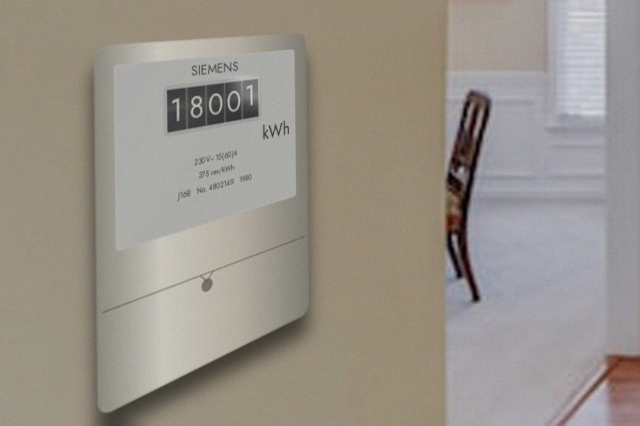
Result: 18001 kWh
